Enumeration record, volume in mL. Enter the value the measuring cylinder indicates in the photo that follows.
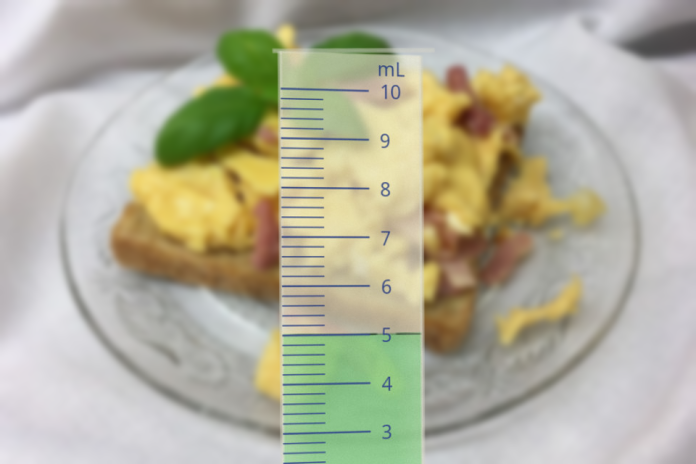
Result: 5 mL
